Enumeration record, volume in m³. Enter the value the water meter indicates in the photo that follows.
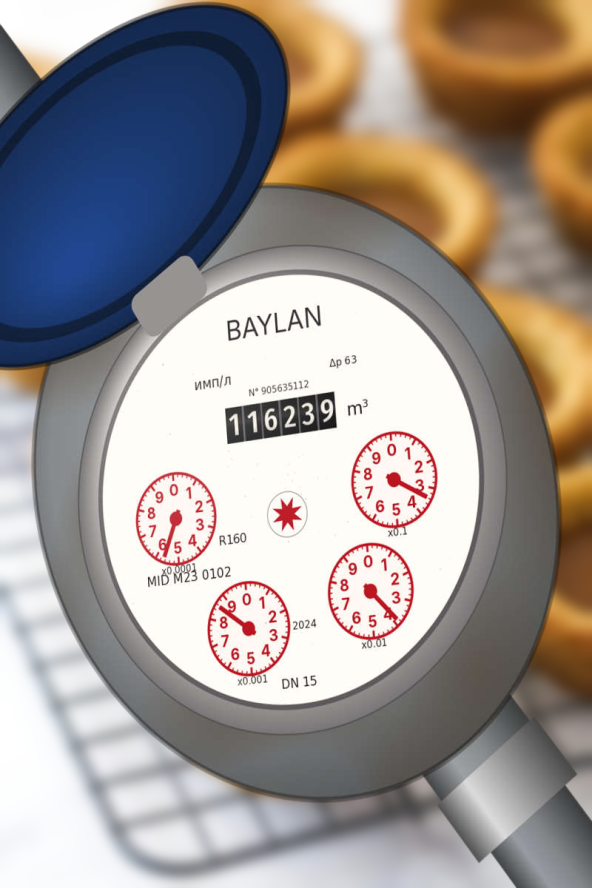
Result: 116239.3385 m³
